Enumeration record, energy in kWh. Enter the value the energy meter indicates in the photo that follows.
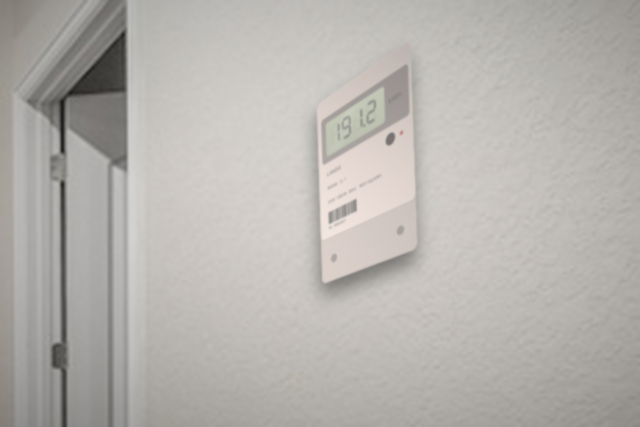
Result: 191.2 kWh
